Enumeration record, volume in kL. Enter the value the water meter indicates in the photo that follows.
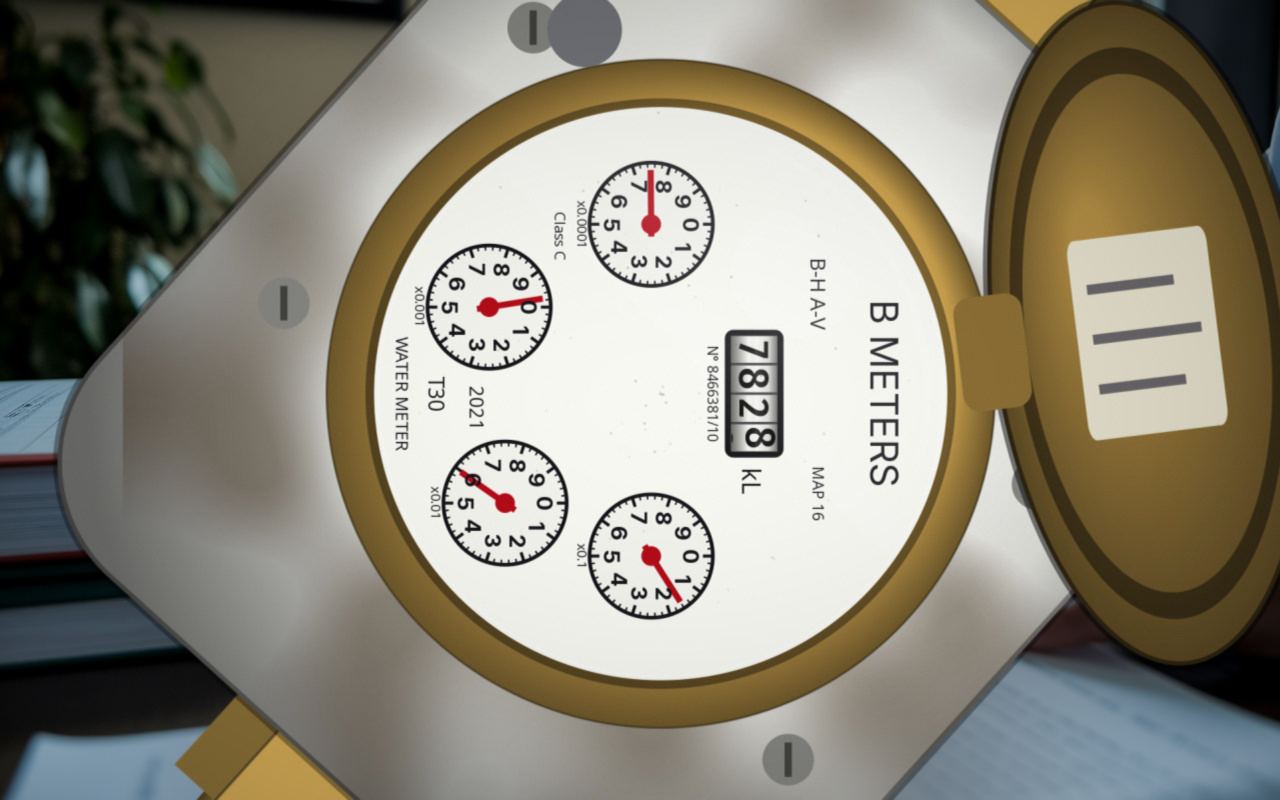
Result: 7828.1597 kL
